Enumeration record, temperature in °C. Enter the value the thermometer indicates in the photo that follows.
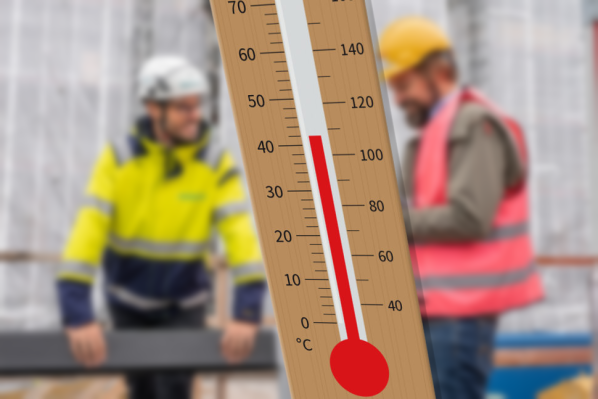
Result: 42 °C
